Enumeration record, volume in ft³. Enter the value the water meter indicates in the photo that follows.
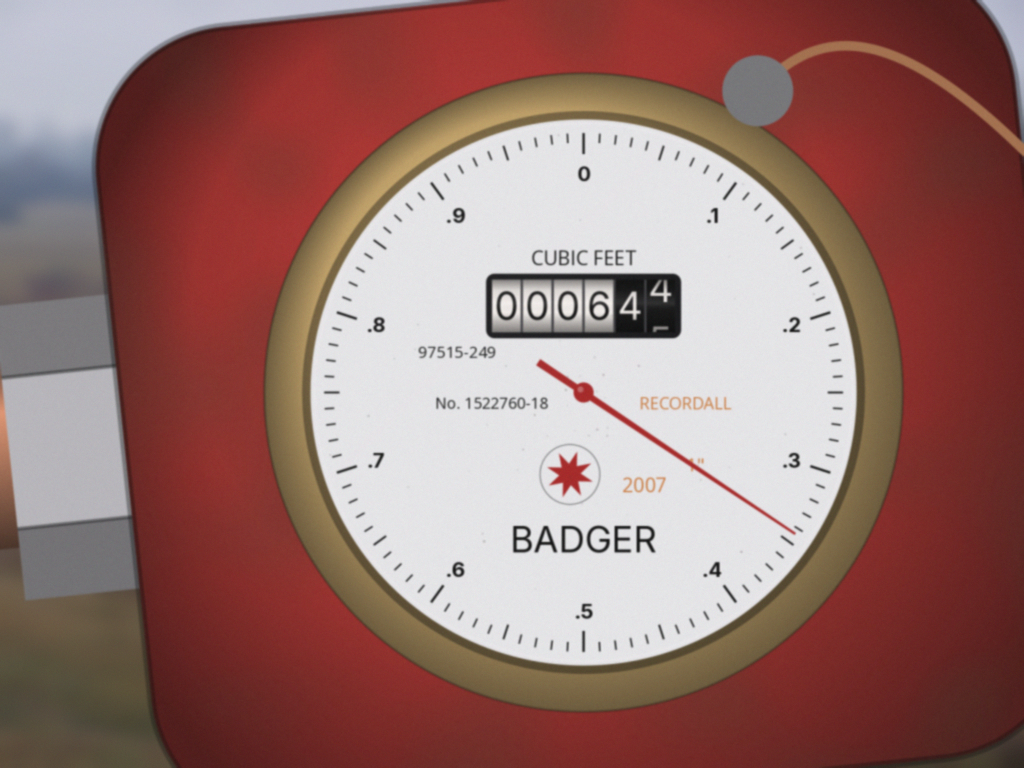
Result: 644.34 ft³
